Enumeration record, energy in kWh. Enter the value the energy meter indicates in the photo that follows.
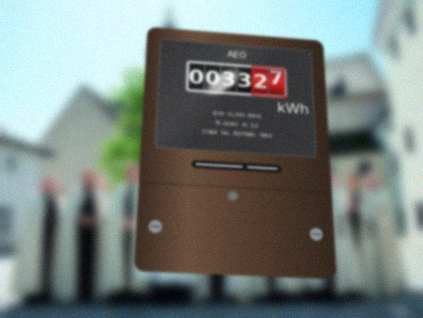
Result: 33.27 kWh
